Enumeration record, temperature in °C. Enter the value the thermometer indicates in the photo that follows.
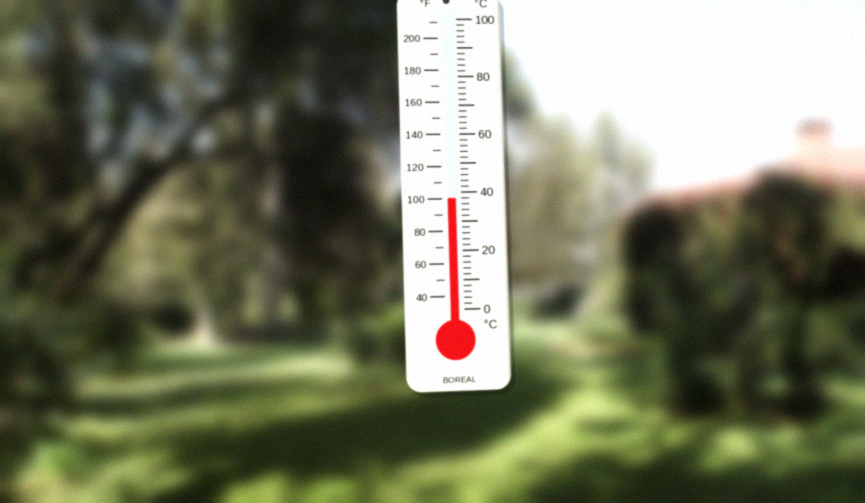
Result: 38 °C
